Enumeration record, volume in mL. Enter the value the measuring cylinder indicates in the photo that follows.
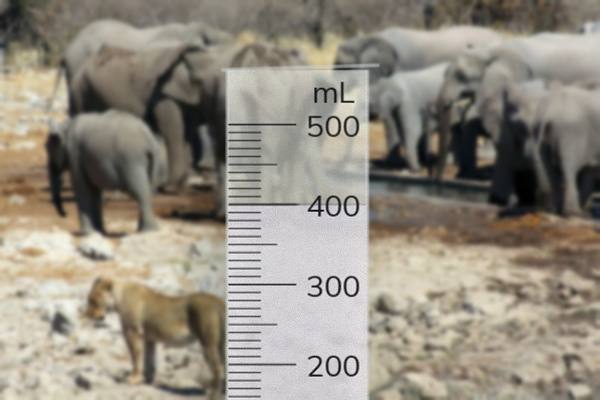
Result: 400 mL
